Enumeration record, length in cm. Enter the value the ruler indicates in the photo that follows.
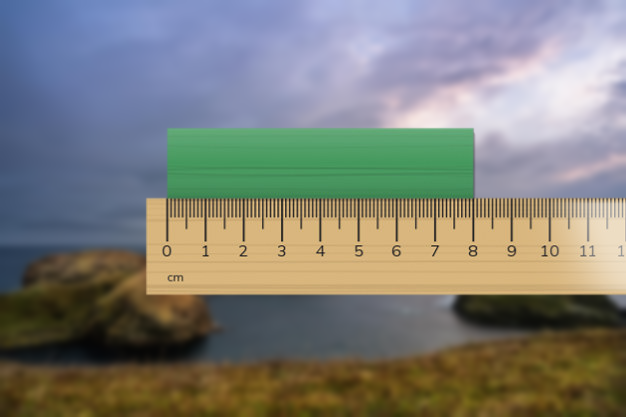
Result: 8 cm
